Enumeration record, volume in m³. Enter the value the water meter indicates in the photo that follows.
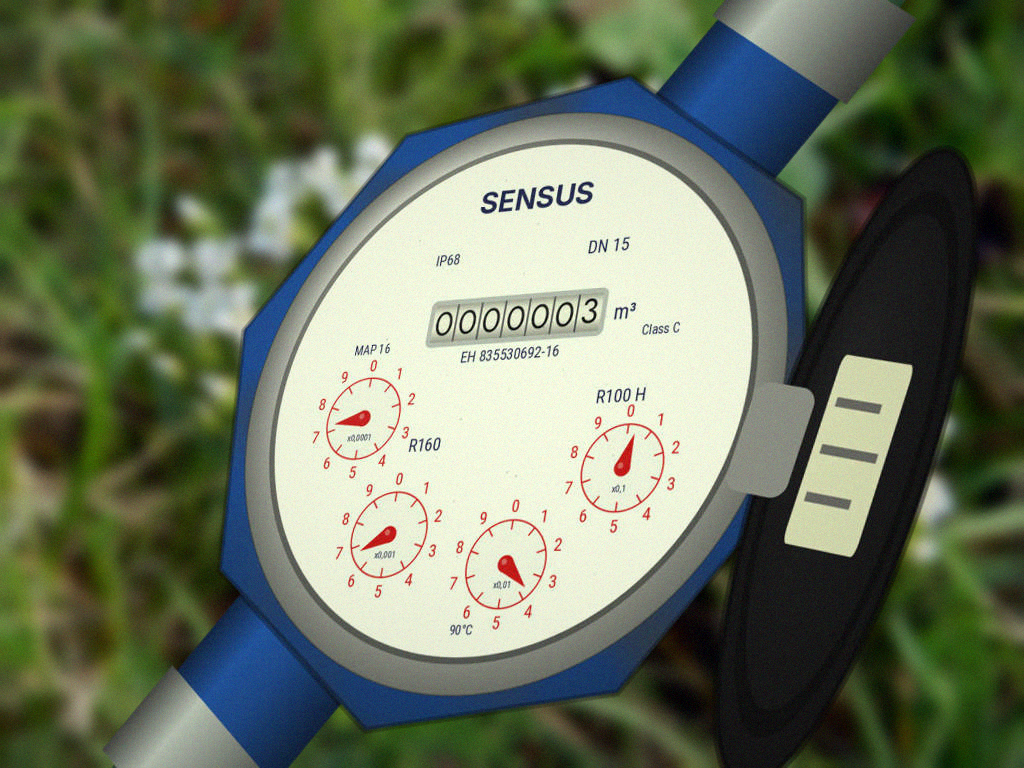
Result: 3.0367 m³
